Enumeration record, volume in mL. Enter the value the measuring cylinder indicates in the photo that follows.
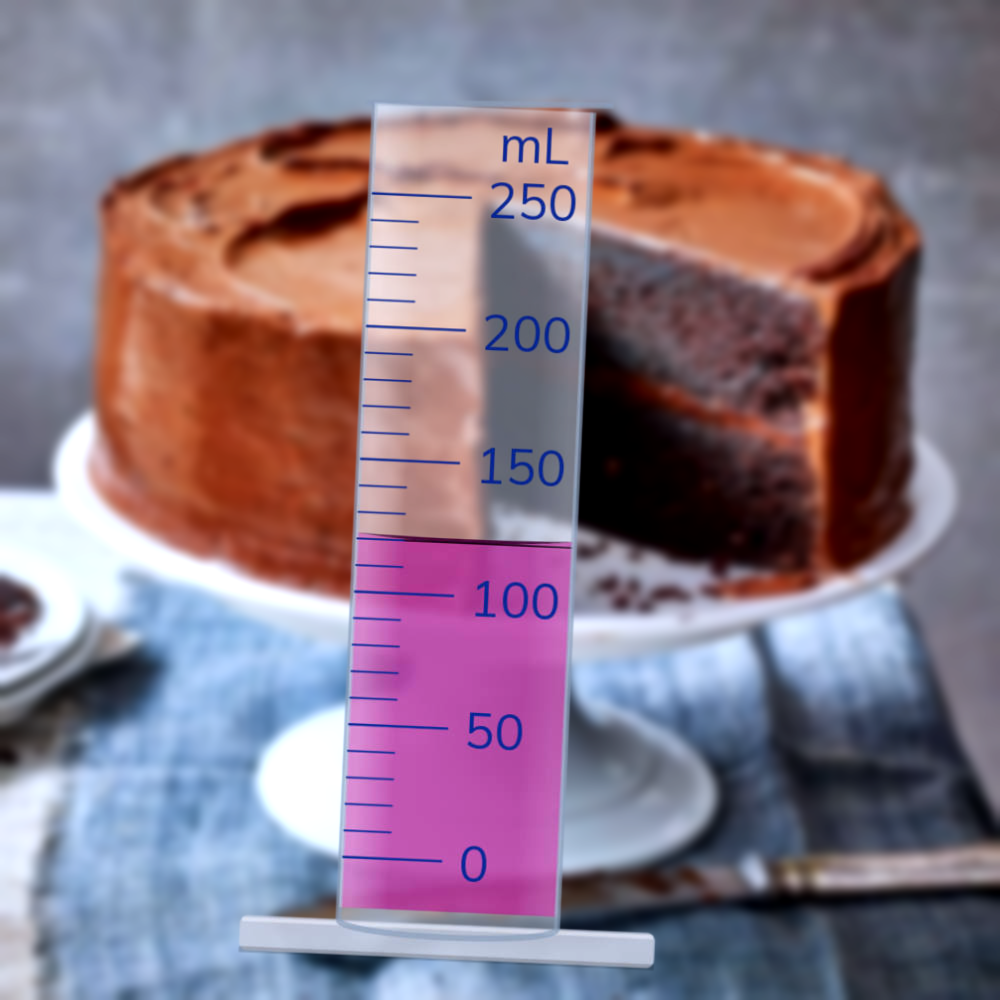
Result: 120 mL
